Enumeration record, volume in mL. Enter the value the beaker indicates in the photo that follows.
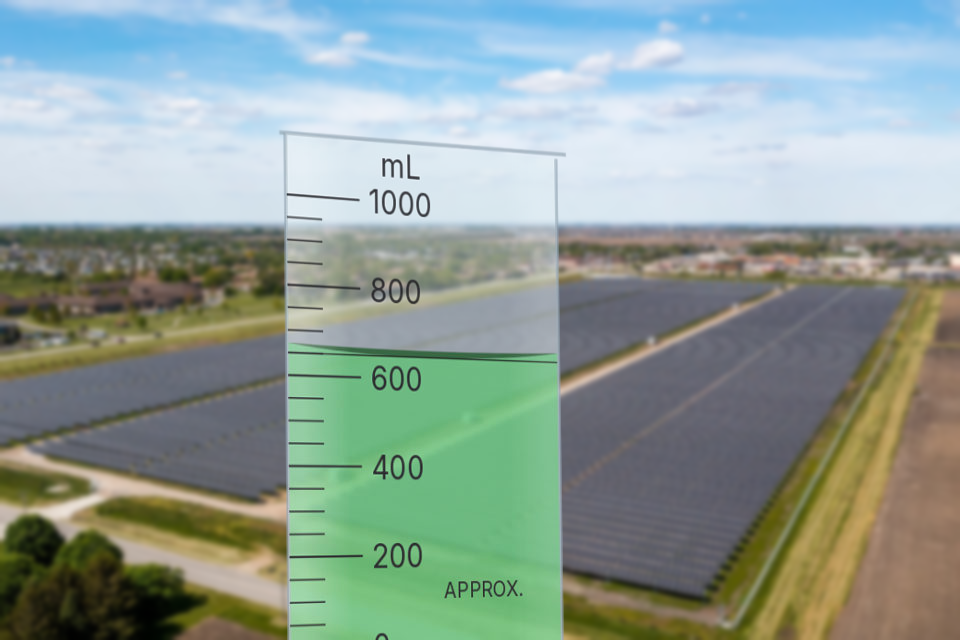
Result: 650 mL
